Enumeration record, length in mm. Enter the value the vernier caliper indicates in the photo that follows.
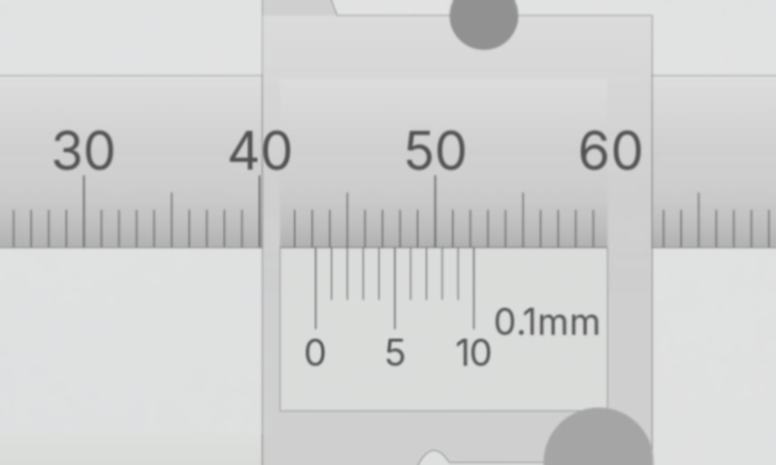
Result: 43.2 mm
